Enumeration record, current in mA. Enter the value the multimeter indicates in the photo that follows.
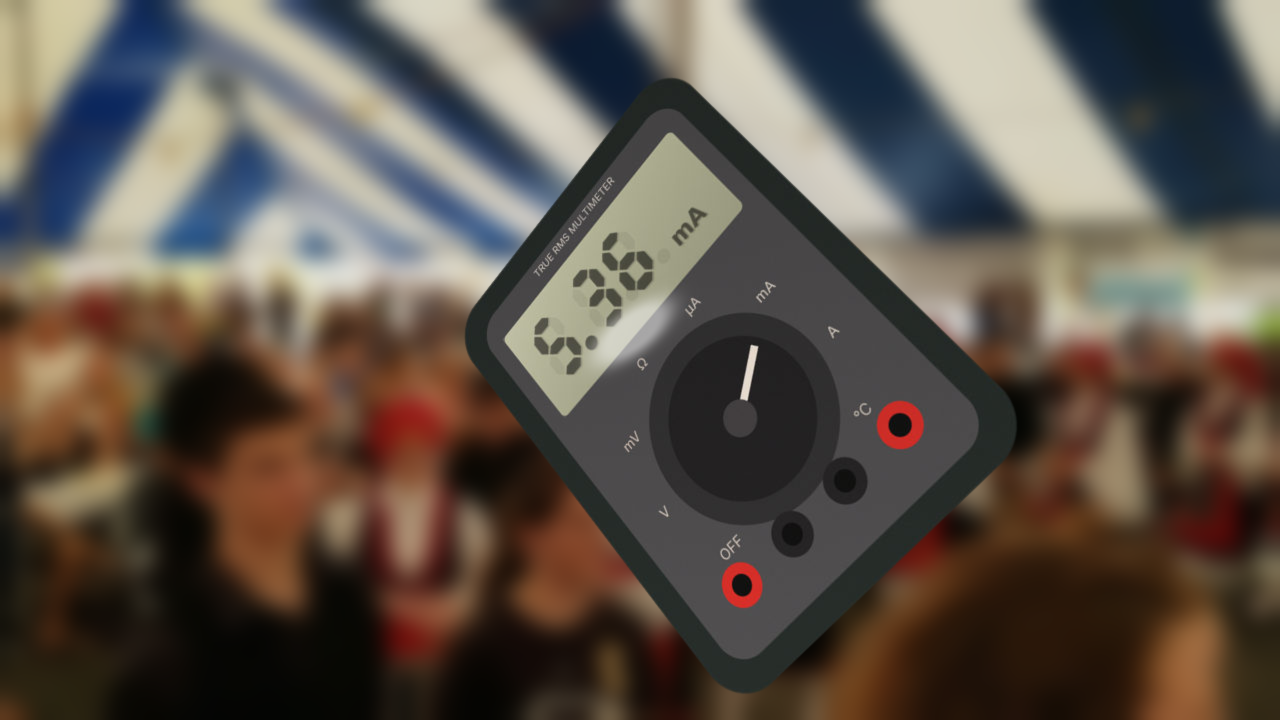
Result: 5.36 mA
